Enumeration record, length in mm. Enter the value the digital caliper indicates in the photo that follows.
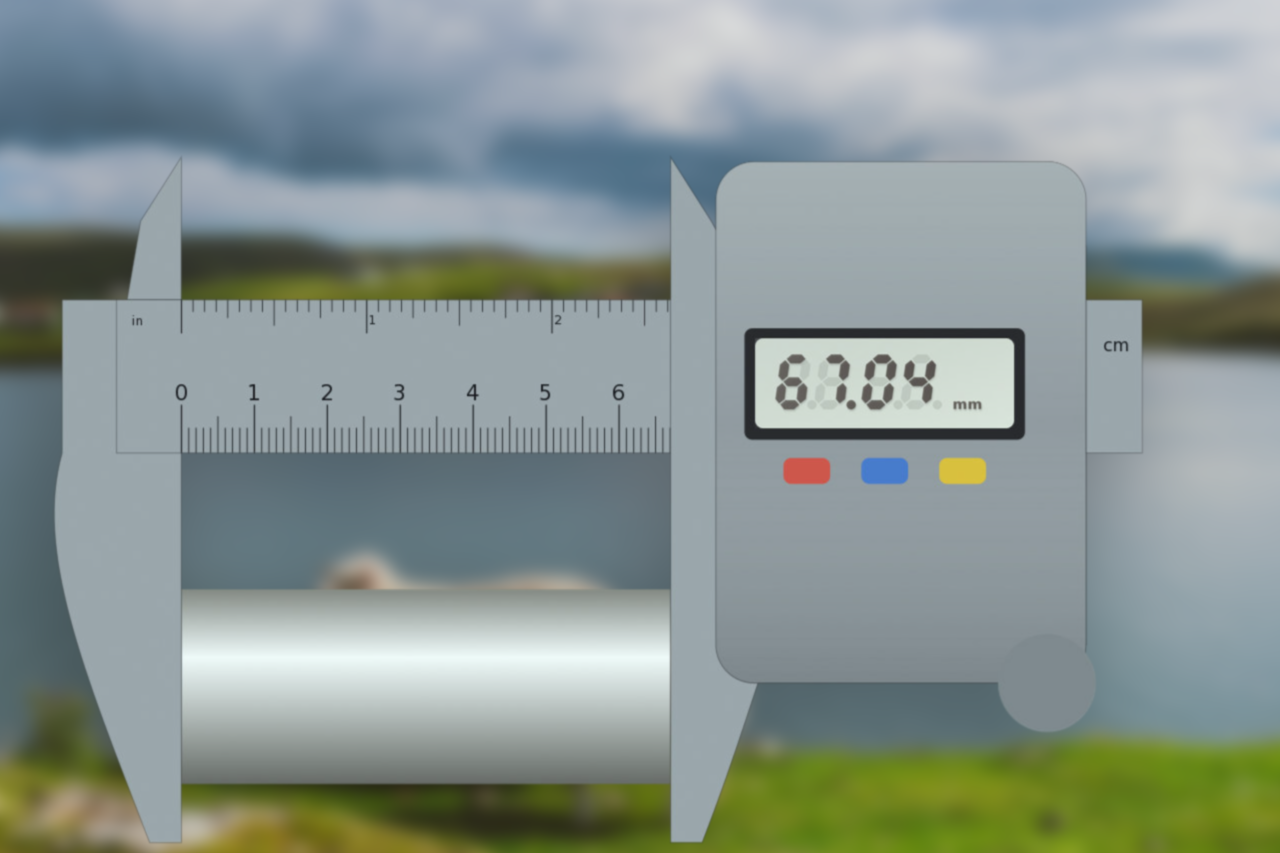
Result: 67.04 mm
